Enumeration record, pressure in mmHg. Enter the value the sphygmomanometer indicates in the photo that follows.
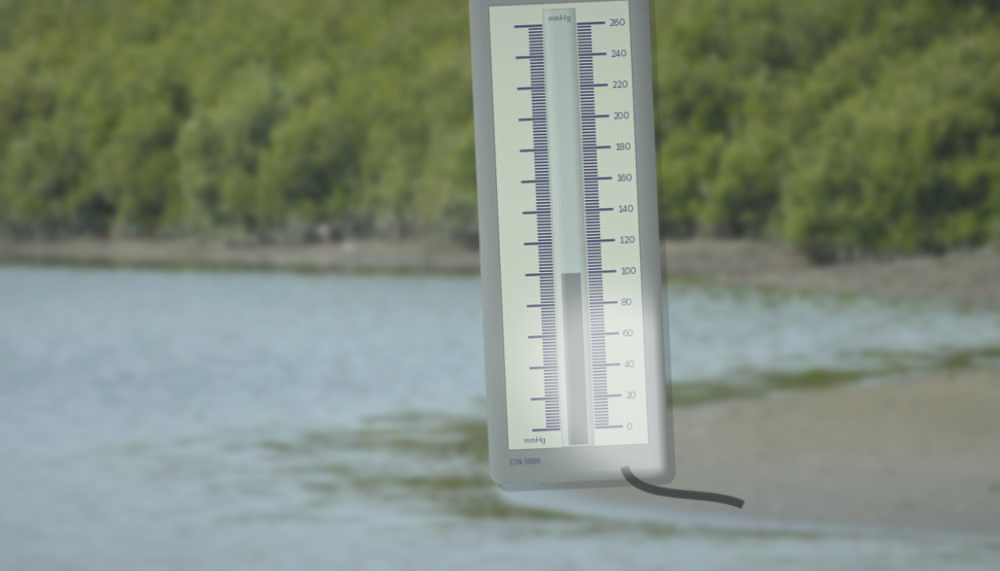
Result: 100 mmHg
